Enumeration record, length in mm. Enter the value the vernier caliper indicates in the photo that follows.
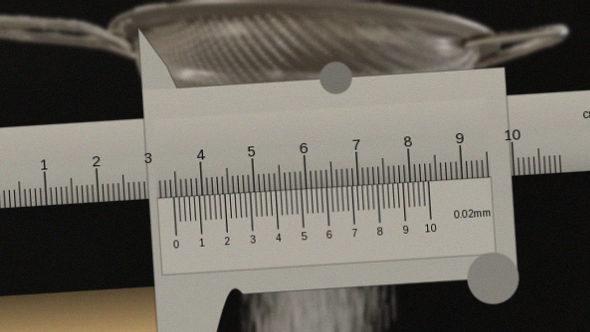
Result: 34.5 mm
